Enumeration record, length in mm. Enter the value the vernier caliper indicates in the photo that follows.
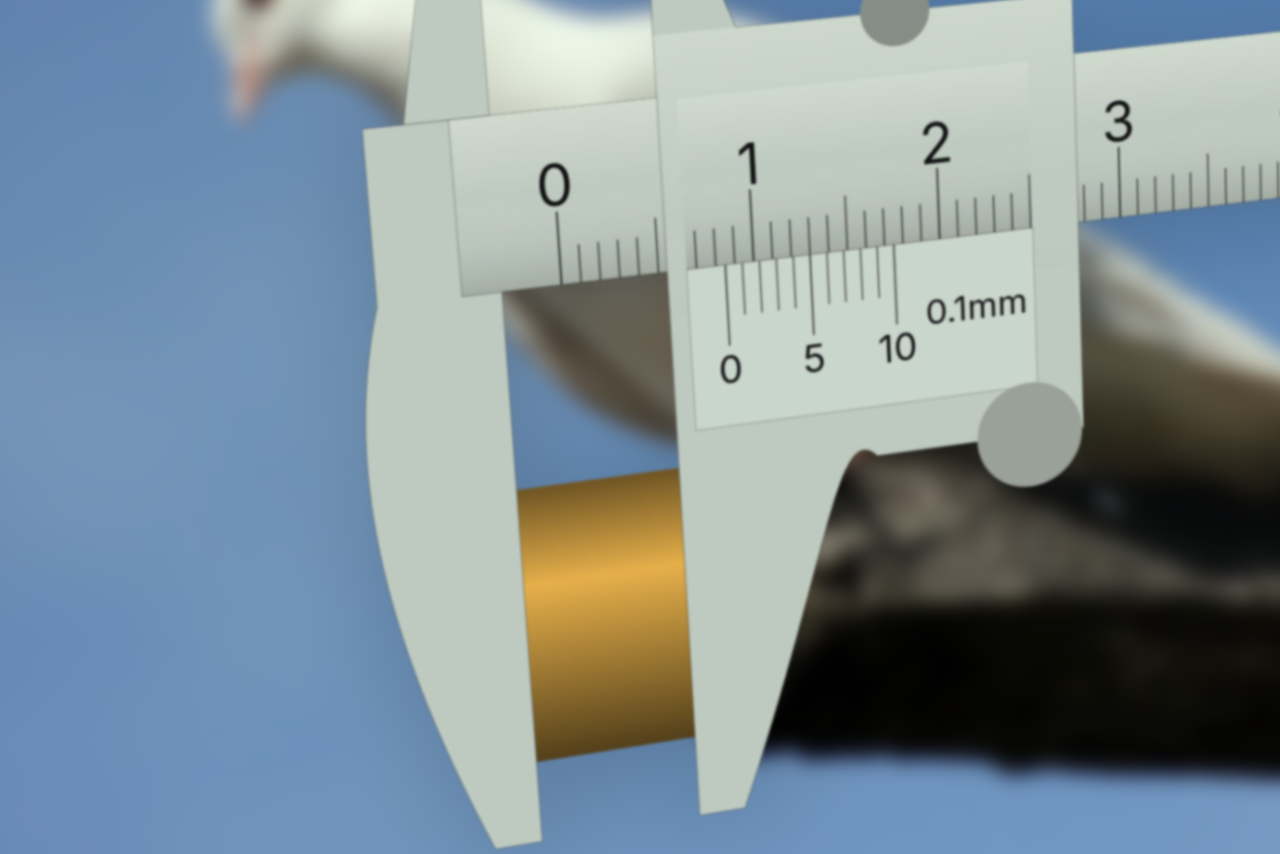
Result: 8.5 mm
